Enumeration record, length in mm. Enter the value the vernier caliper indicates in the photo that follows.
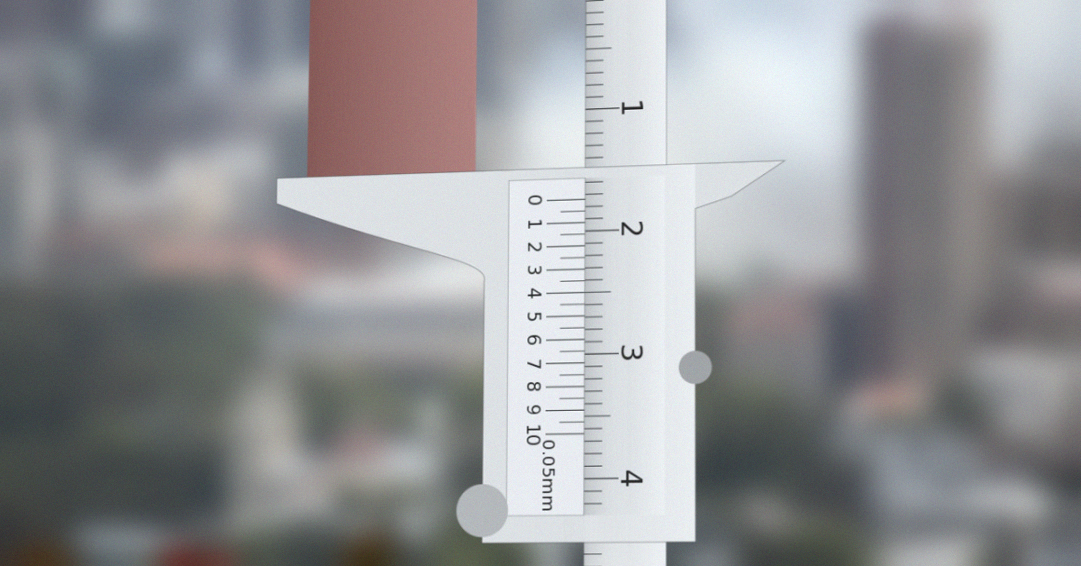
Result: 17.4 mm
